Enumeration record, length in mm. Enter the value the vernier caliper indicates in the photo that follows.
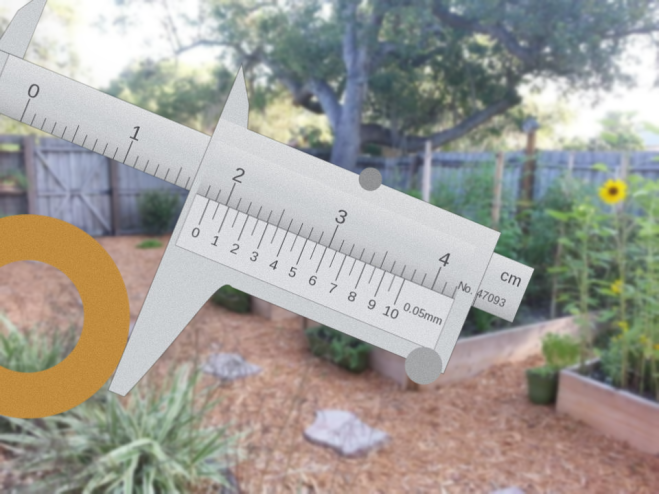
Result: 18.4 mm
